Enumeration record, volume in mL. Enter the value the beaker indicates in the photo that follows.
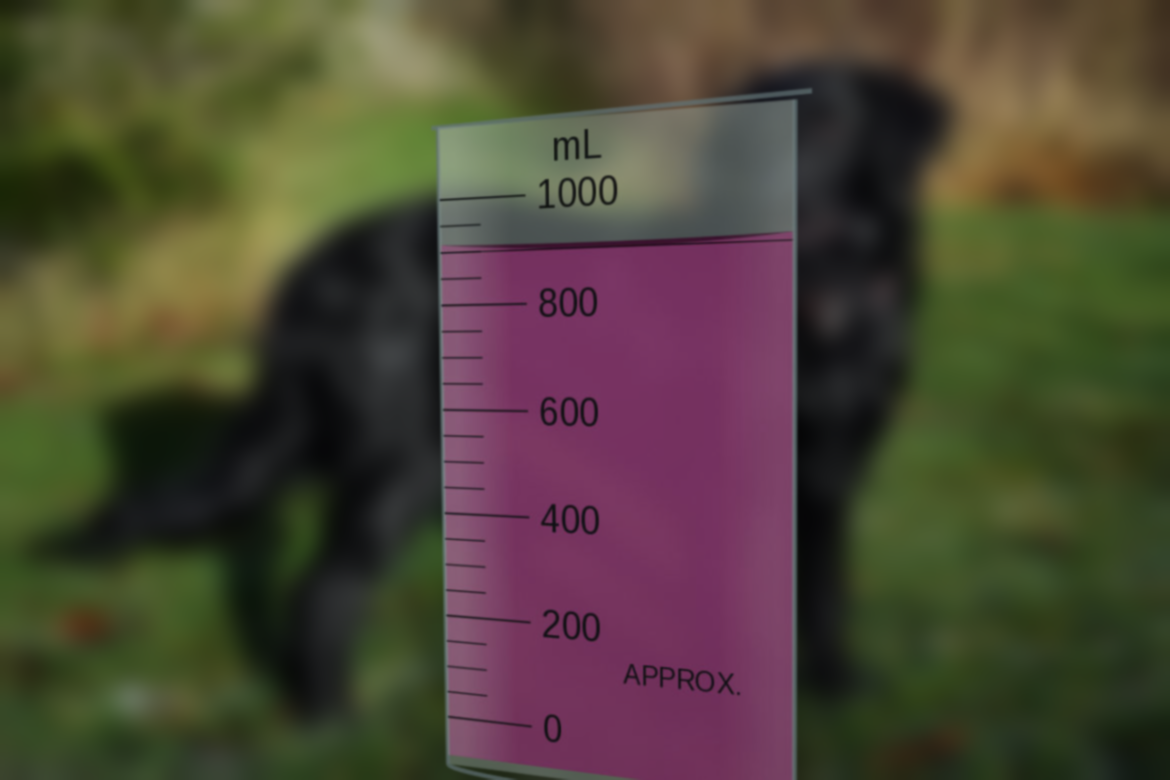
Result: 900 mL
